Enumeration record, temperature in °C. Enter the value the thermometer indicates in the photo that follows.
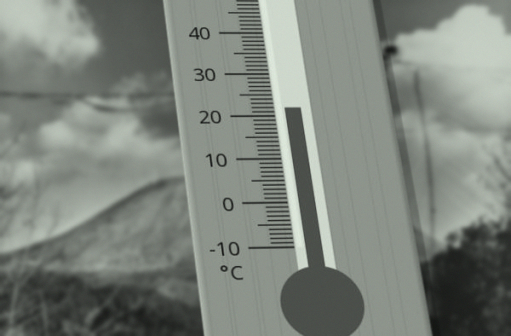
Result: 22 °C
